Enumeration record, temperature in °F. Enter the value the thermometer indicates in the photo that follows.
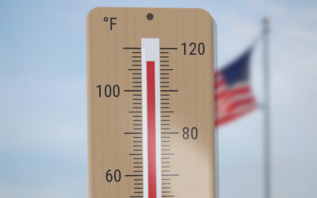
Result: 114 °F
